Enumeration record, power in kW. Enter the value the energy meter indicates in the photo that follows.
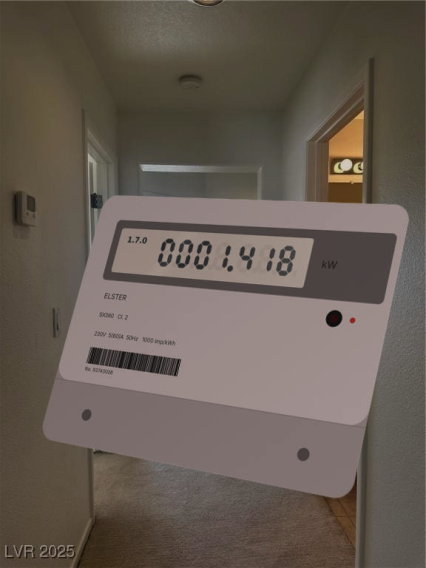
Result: 1.418 kW
